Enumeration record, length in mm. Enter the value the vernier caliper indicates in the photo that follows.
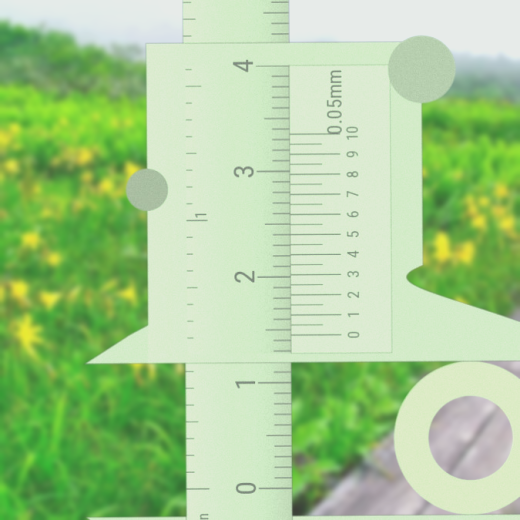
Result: 14.5 mm
